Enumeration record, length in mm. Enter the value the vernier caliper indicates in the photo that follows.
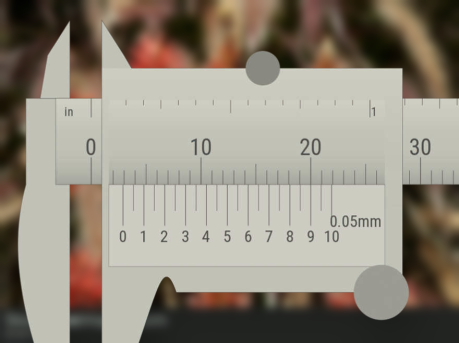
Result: 2.9 mm
